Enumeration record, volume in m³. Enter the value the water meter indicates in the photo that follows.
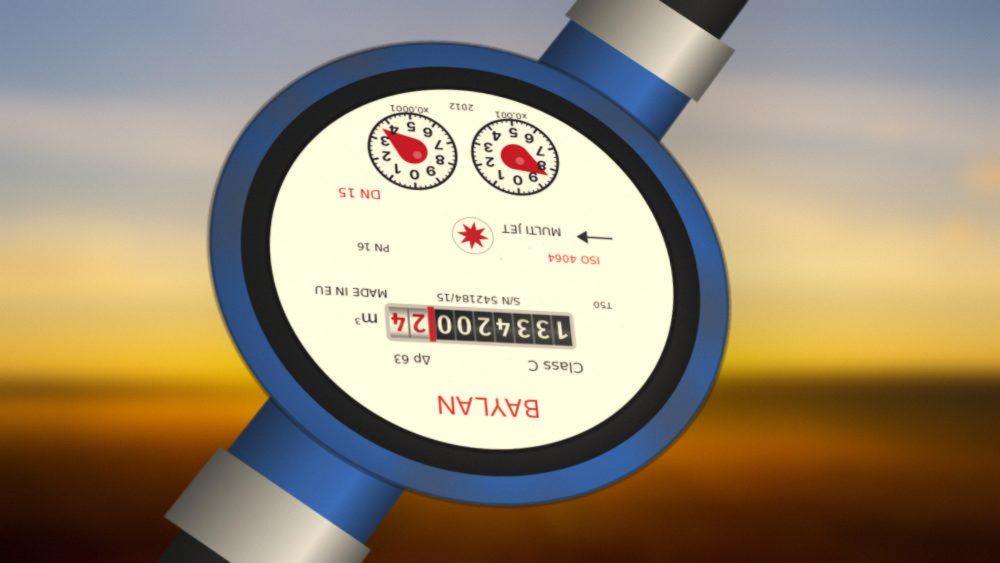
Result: 1334200.2483 m³
